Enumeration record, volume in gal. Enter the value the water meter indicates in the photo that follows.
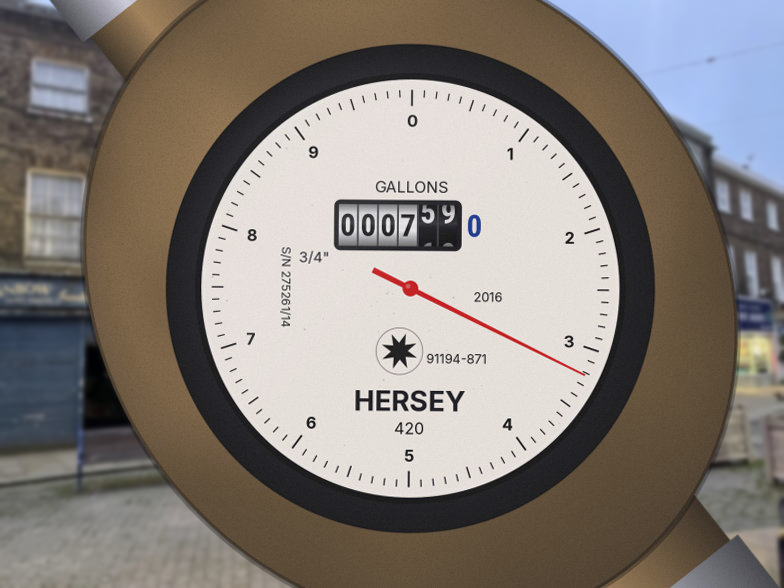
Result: 7593.2 gal
